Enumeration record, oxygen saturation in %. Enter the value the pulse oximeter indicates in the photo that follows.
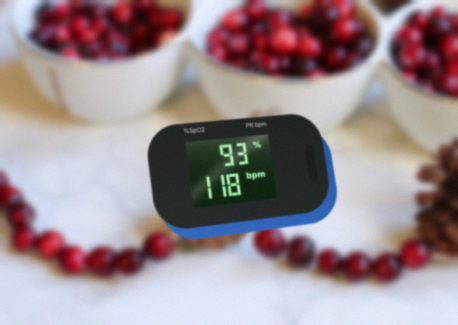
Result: 93 %
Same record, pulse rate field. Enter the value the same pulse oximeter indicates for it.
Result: 118 bpm
